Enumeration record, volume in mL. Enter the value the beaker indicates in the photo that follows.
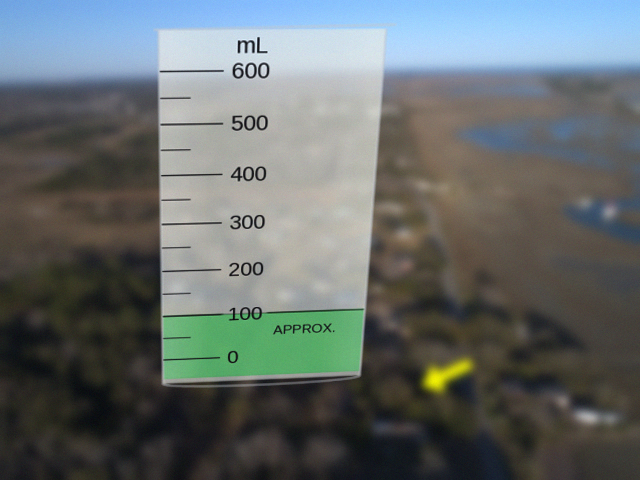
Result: 100 mL
